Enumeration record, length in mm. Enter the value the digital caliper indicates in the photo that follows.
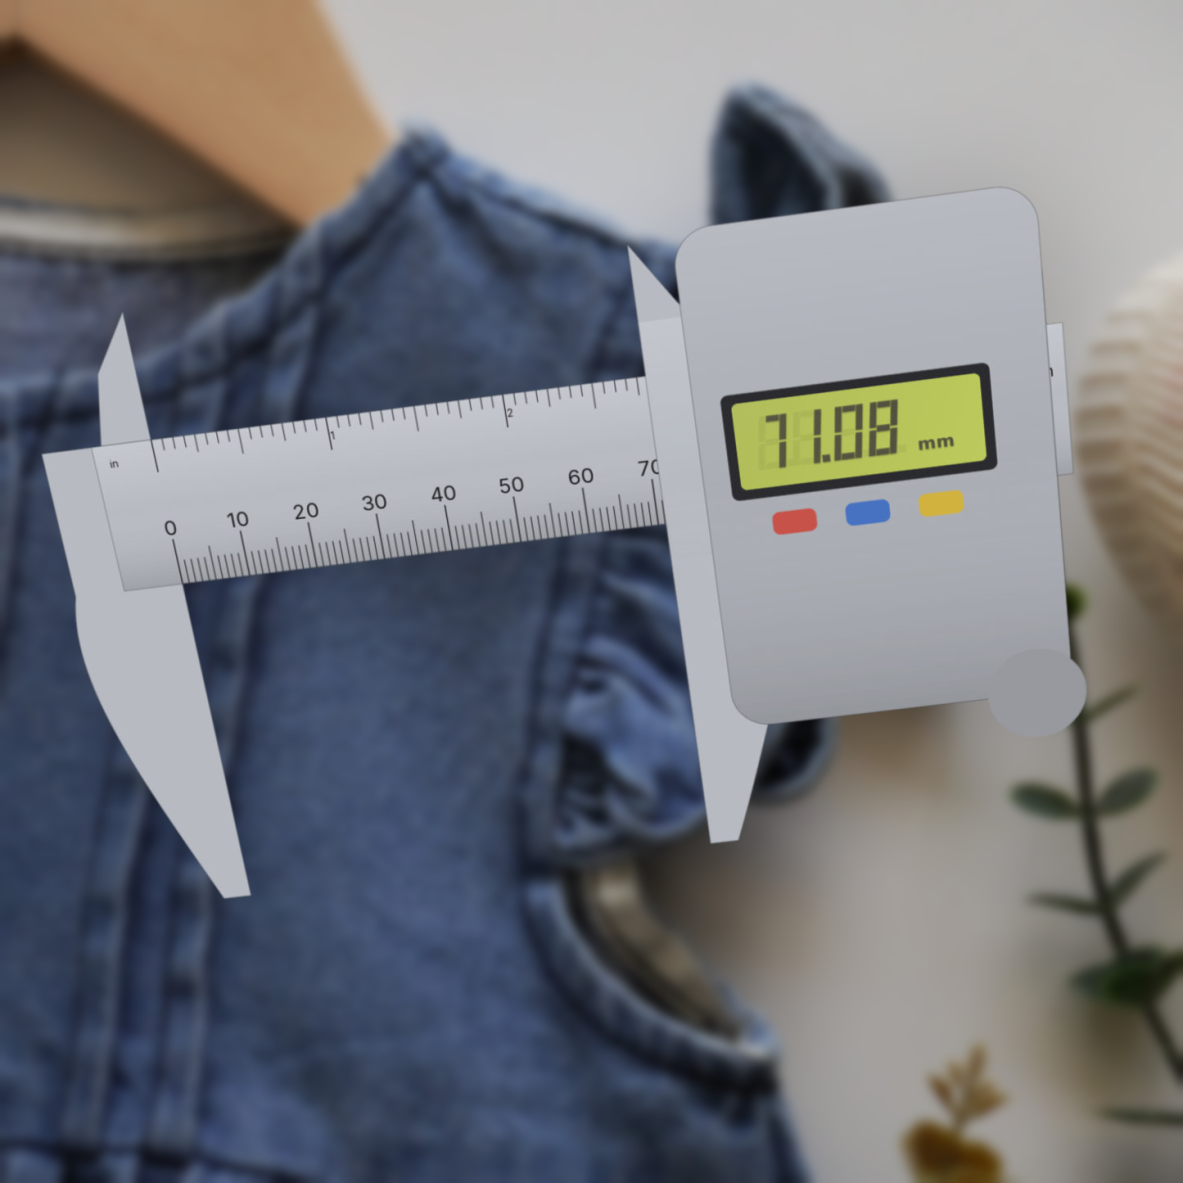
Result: 71.08 mm
